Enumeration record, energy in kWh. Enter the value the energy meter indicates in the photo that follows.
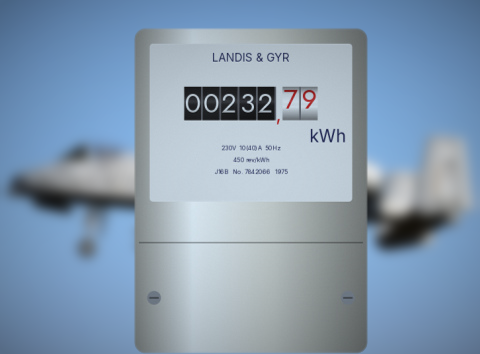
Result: 232.79 kWh
